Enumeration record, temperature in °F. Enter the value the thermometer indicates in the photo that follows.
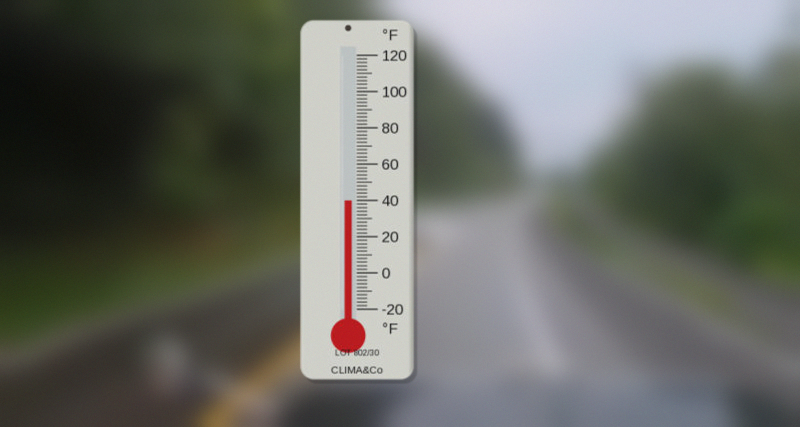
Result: 40 °F
